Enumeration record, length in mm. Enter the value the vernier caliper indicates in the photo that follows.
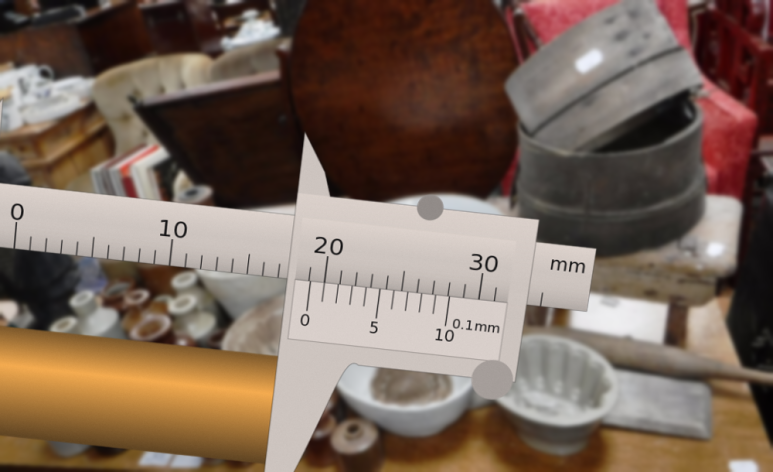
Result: 19.1 mm
